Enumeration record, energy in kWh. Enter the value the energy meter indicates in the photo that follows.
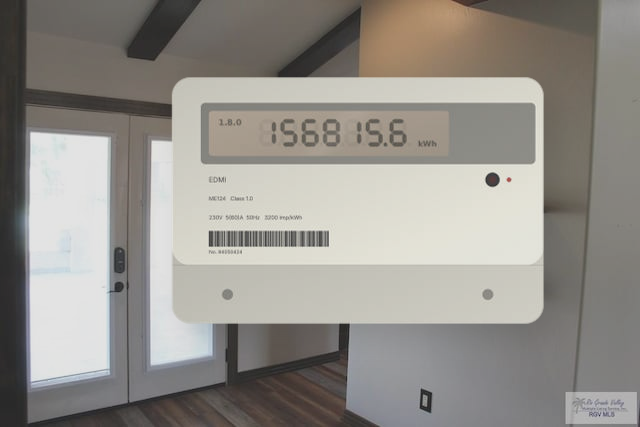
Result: 156815.6 kWh
